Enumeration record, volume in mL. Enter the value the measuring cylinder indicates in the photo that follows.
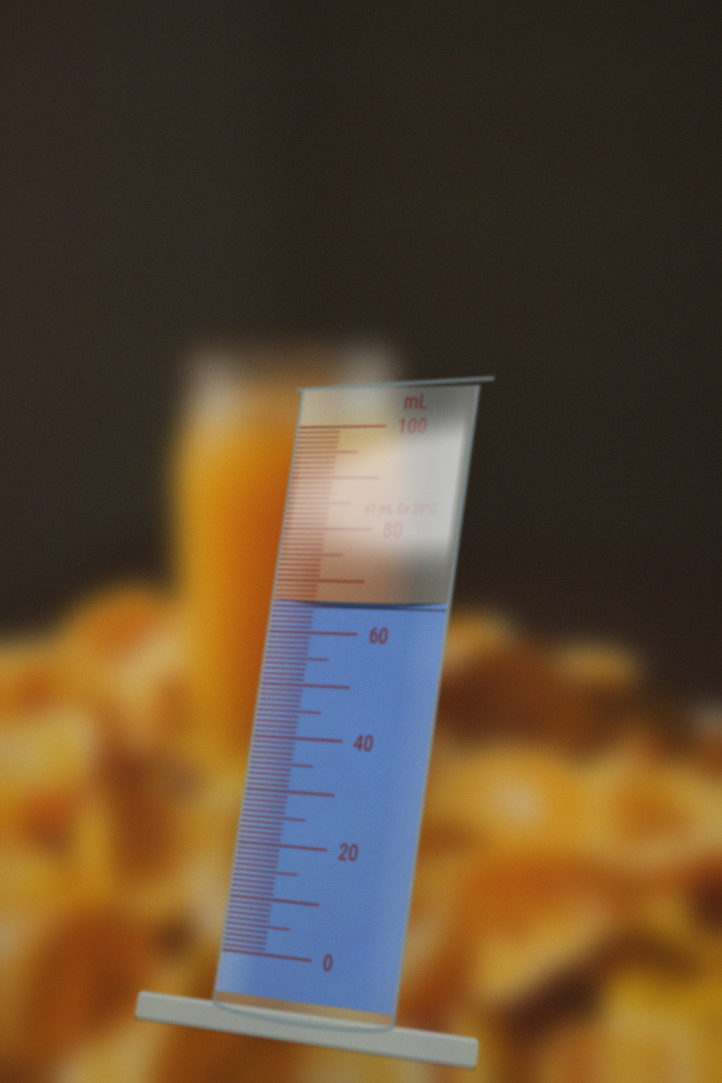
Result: 65 mL
